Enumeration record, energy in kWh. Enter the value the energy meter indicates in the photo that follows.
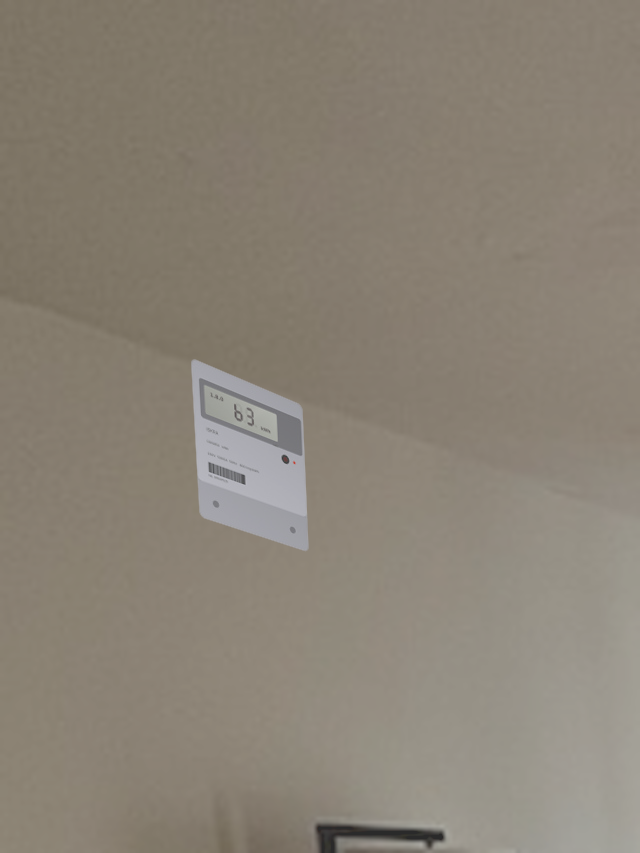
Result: 63 kWh
